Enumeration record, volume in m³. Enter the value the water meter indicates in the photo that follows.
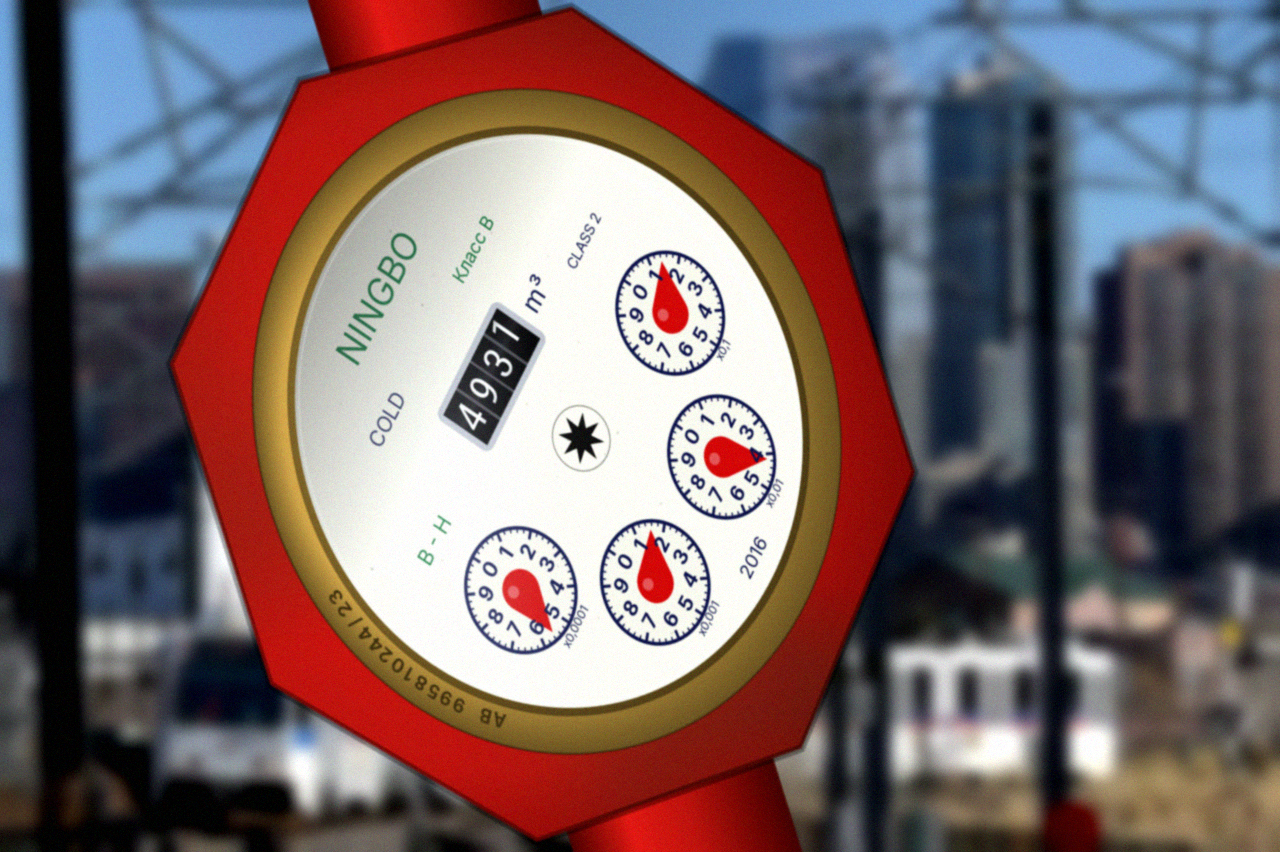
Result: 4931.1415 m³
